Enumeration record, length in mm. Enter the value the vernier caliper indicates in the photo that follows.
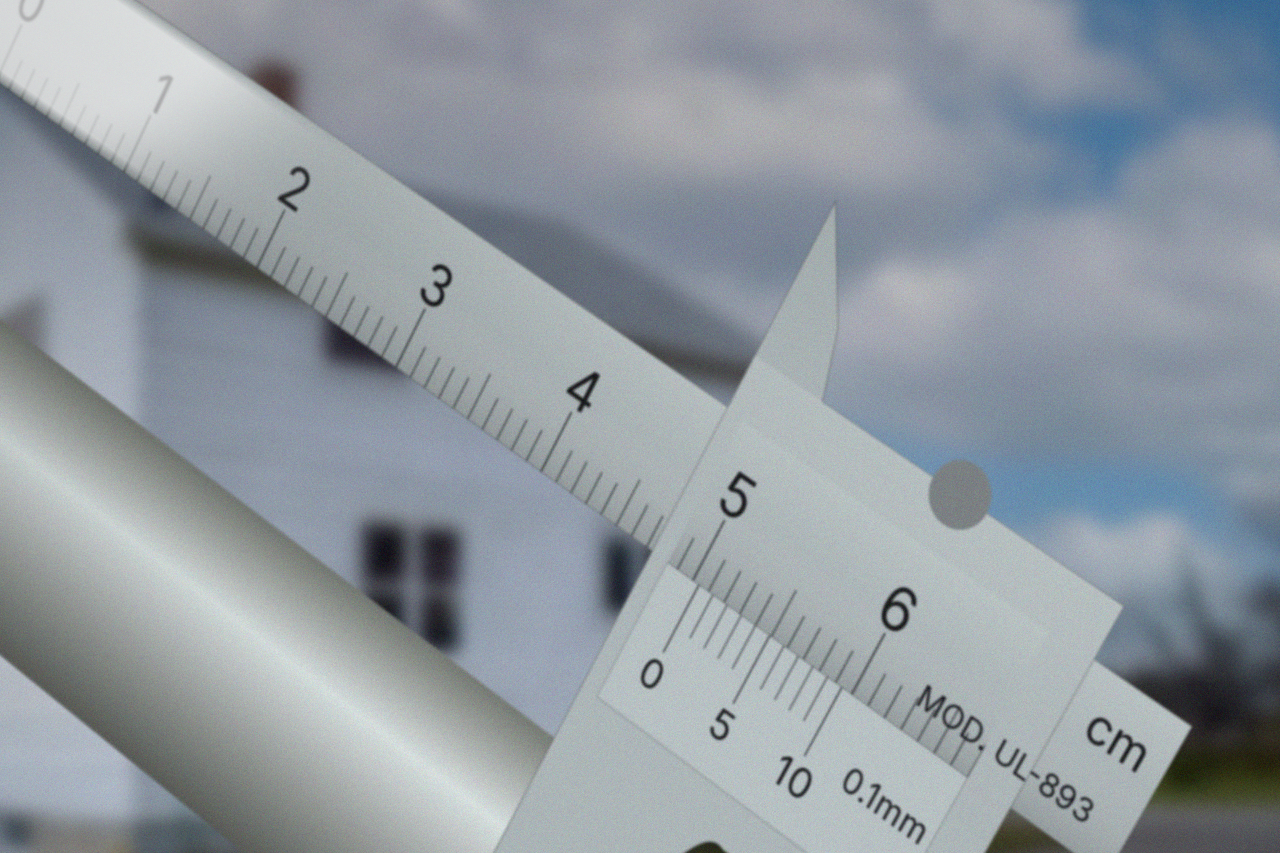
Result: 50.4 mm
